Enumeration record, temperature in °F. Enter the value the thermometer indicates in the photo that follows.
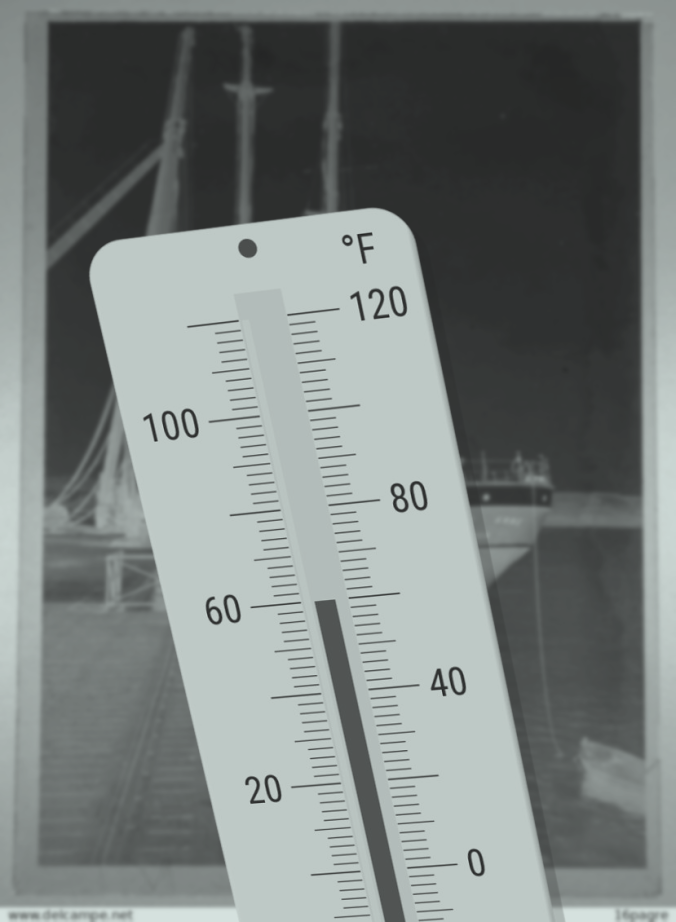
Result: 60 °F
